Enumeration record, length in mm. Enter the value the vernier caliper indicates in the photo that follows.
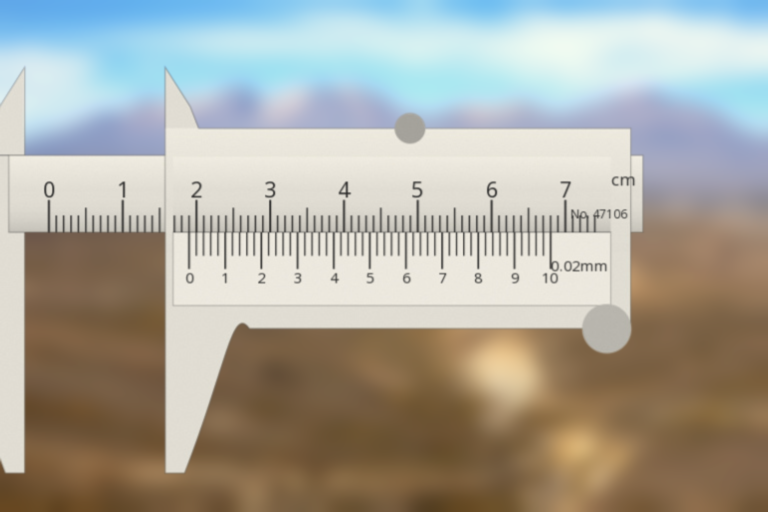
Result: 19.0 mm
